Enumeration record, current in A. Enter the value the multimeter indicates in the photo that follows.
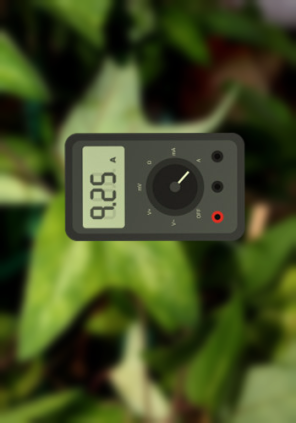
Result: 9.25 A
